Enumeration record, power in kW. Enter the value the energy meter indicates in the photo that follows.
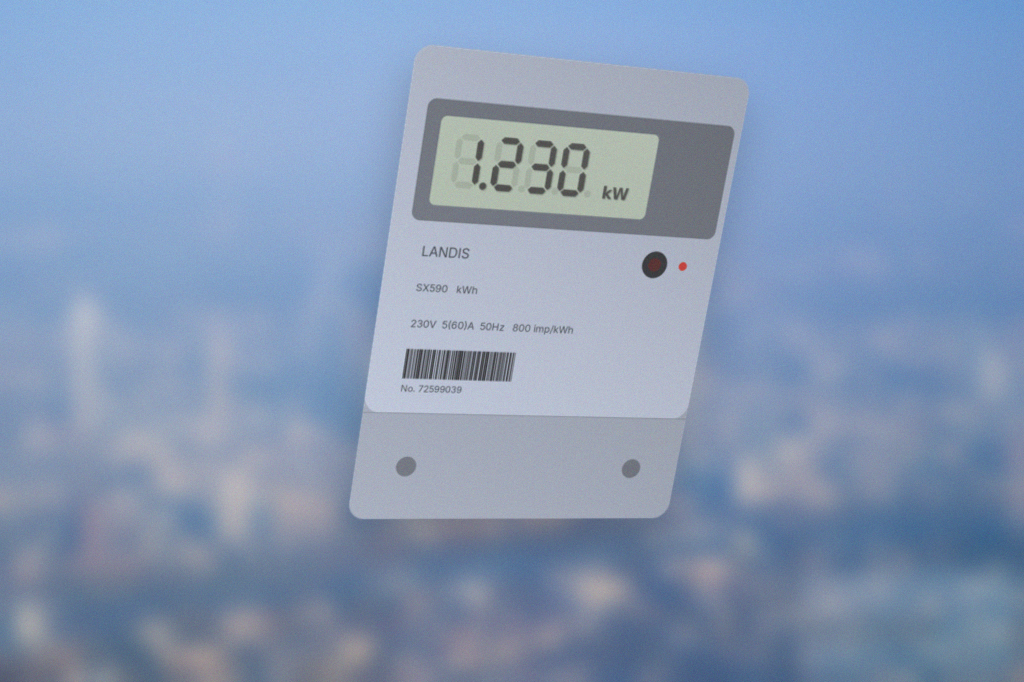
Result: 1.230 kW
